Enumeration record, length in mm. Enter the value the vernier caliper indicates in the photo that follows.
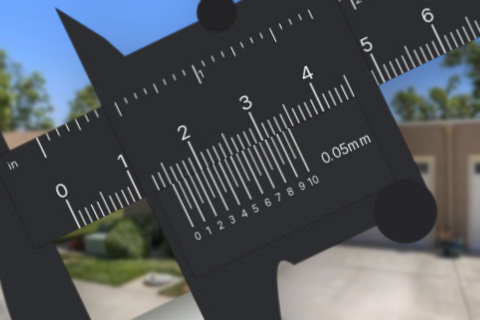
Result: 15.2 mm
